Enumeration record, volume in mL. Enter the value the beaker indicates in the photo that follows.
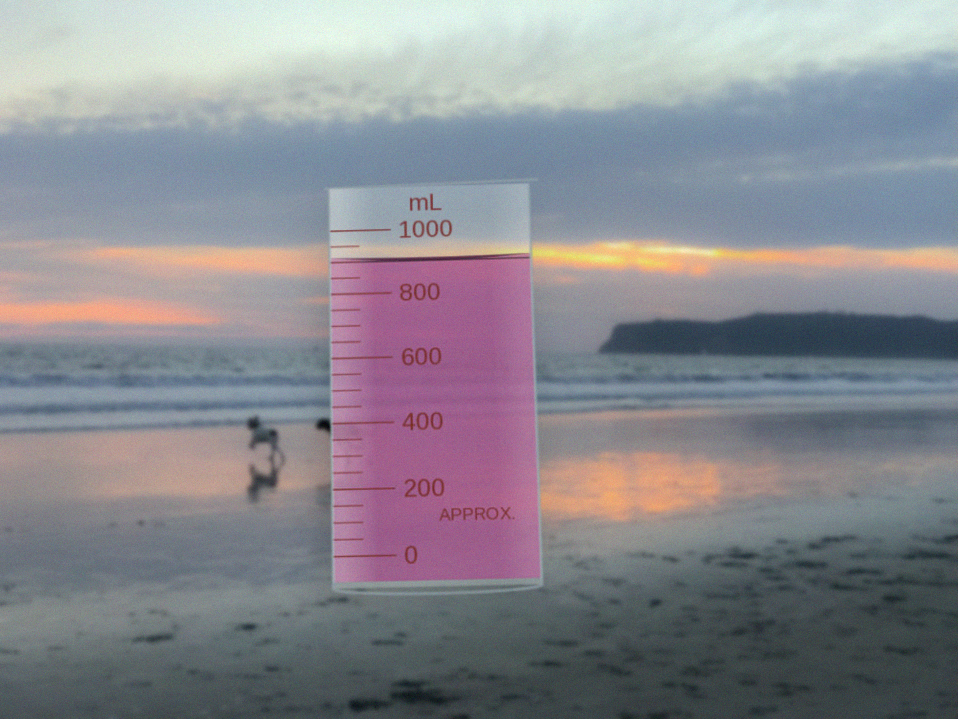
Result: 900 mL
